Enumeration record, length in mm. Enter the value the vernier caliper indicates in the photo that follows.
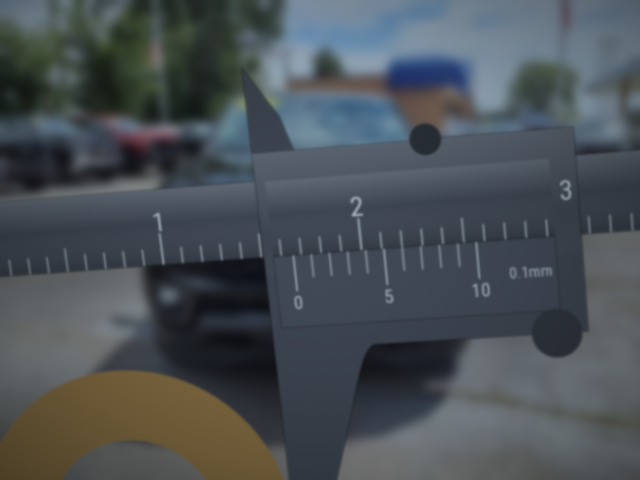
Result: 16.6 mm
